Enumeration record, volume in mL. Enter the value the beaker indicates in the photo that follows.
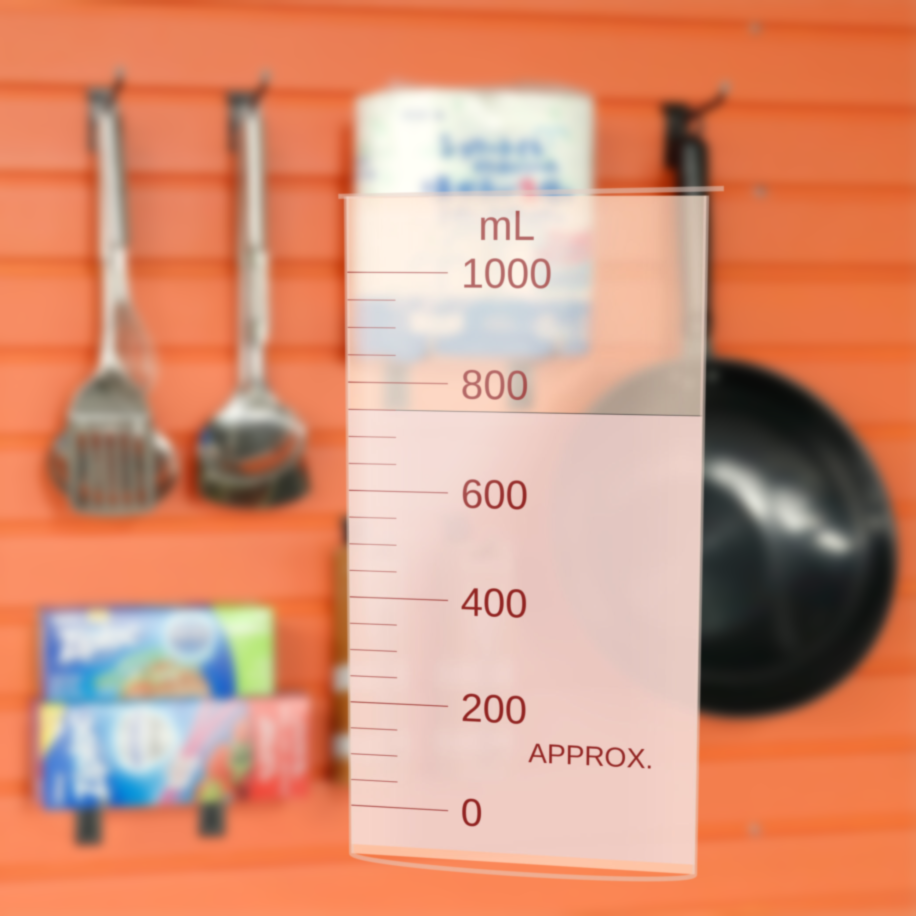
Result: 750 mL
